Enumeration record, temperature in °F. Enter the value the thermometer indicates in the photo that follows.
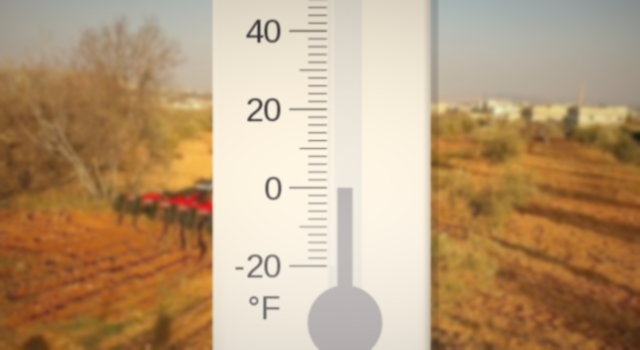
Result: 0 °F
